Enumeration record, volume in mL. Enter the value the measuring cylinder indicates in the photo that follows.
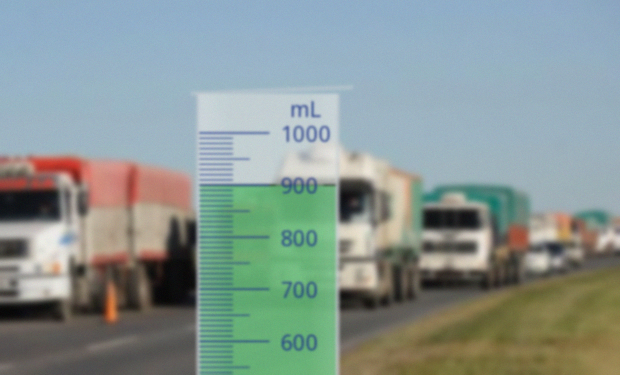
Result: 900 mL
